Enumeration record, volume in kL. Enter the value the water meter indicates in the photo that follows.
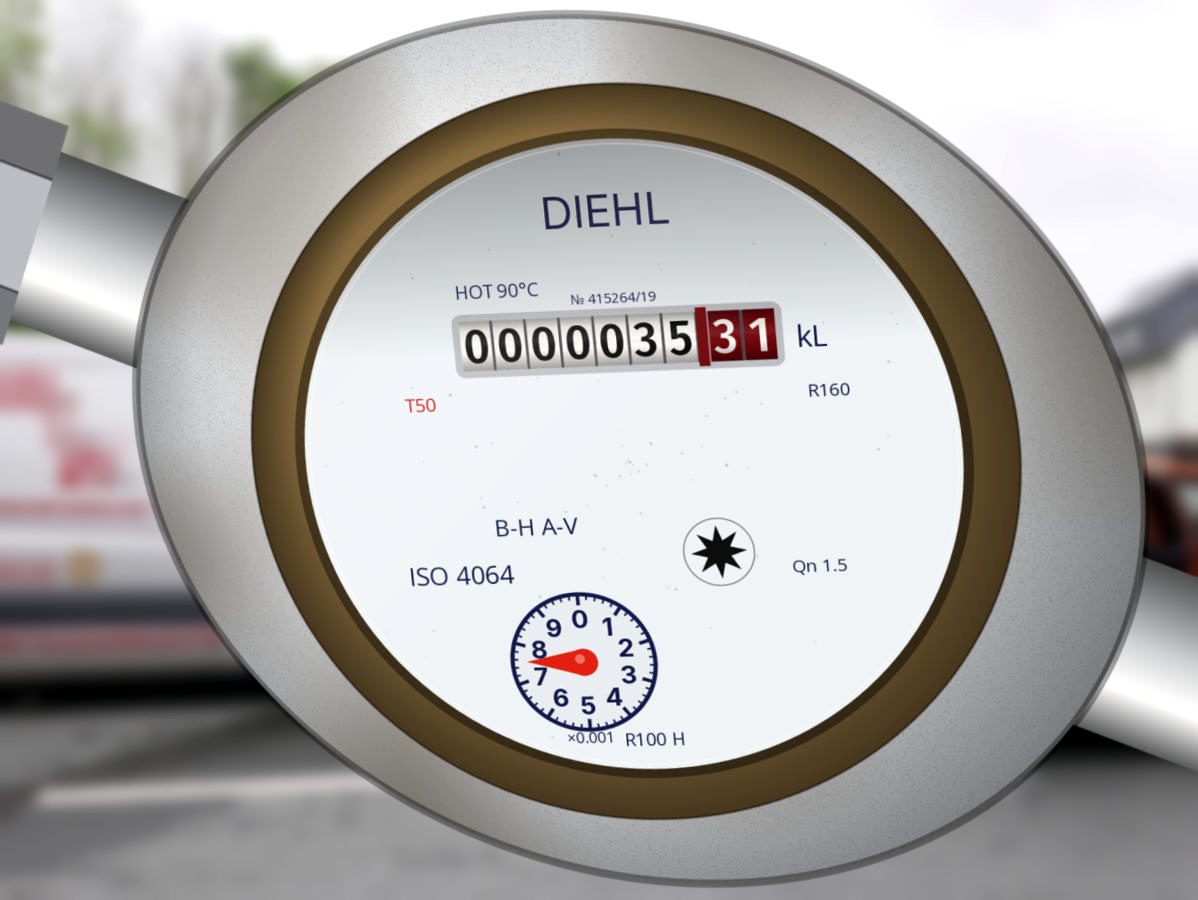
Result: 35.317 kL
